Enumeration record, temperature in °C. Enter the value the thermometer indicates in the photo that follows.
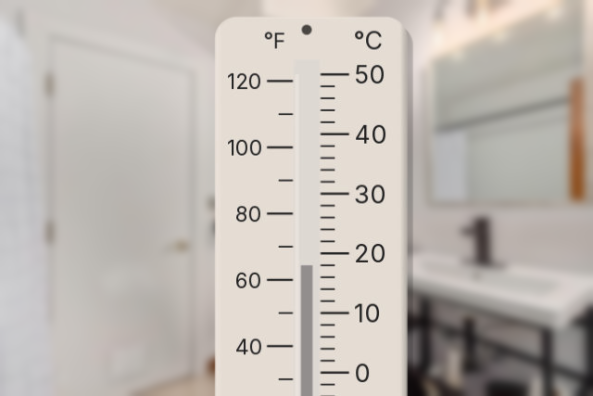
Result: 18 °C
